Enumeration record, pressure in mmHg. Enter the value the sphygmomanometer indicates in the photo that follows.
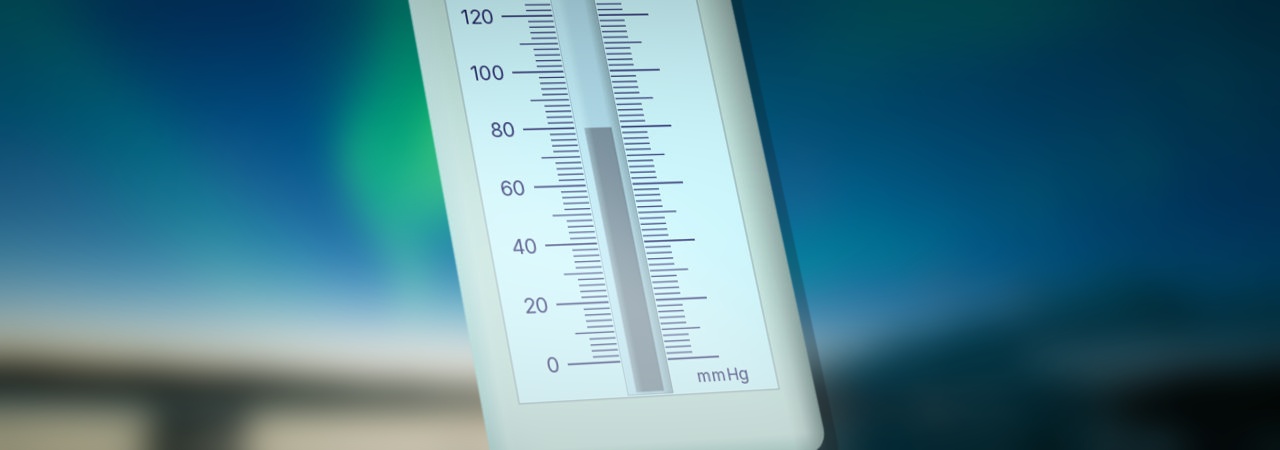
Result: 80 mmHg
